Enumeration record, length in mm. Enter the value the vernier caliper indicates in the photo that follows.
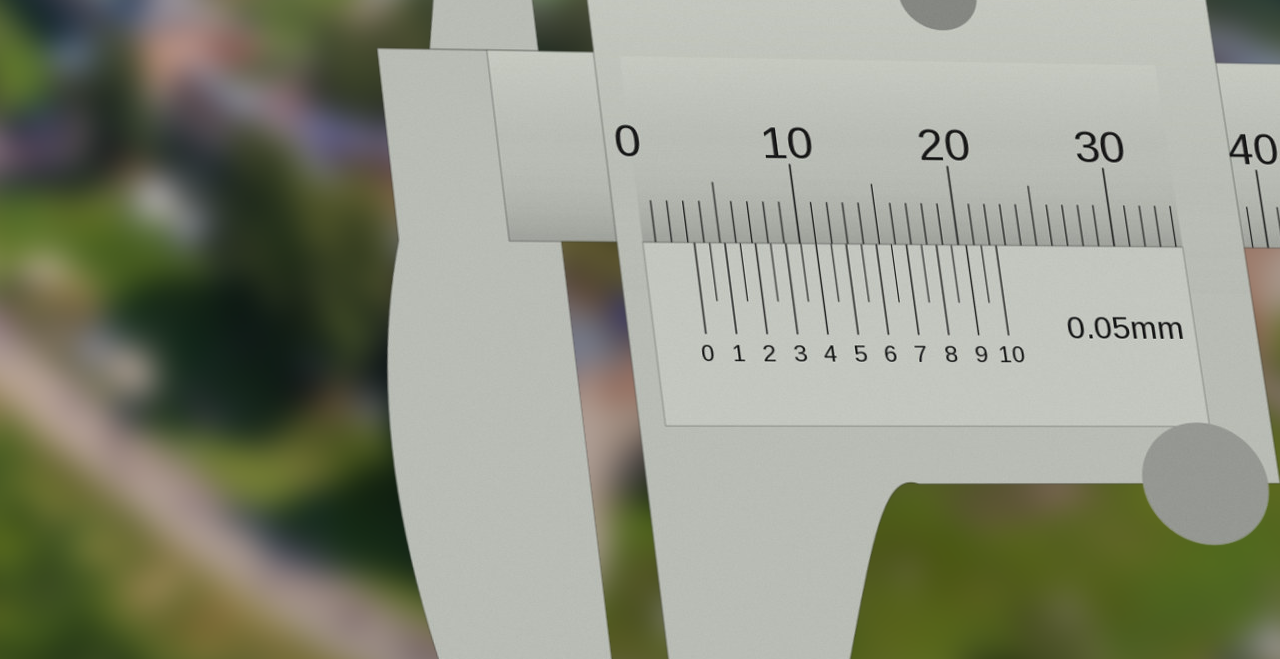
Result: 3.4 mm
